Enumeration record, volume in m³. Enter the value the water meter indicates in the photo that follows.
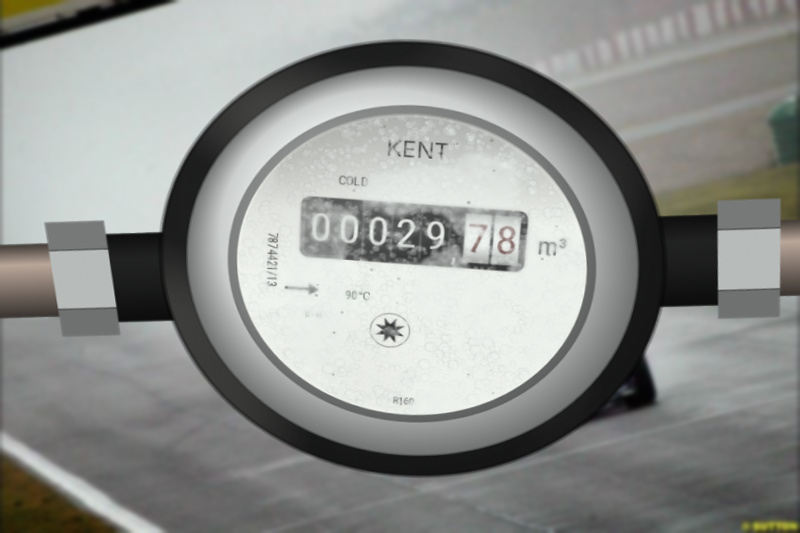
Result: 29.78 m³
